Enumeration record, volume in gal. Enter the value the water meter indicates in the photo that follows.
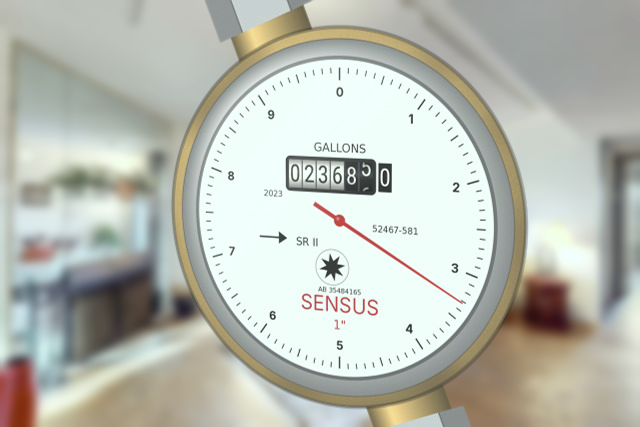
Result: 236853.3 gal
